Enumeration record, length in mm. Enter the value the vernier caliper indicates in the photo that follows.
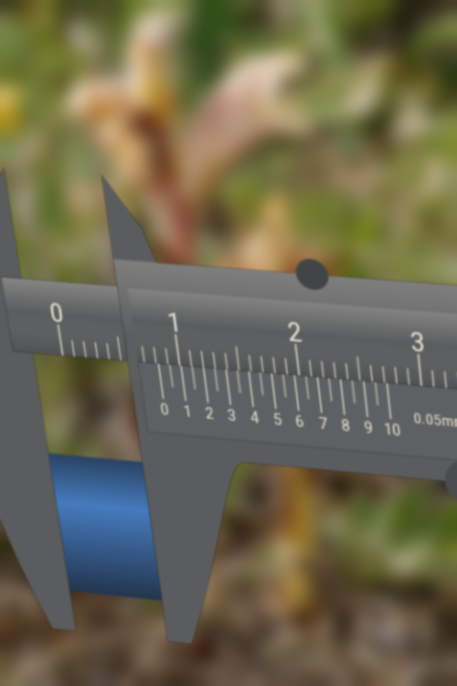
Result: 8.2 mm
